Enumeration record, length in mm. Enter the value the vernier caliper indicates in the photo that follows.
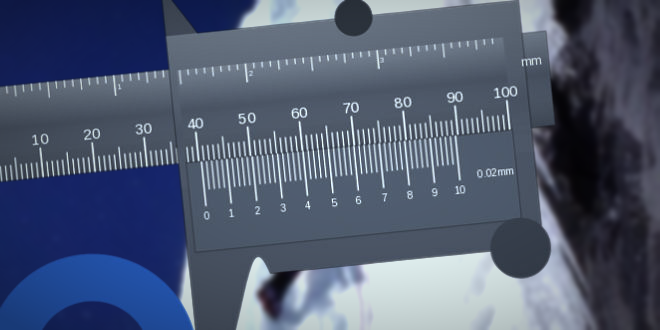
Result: 40.5 mm
